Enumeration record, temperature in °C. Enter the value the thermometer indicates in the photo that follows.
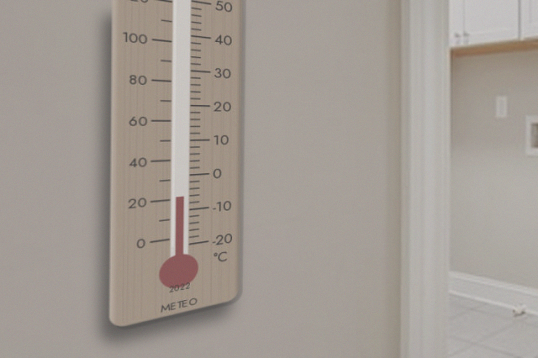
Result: -6 °C
